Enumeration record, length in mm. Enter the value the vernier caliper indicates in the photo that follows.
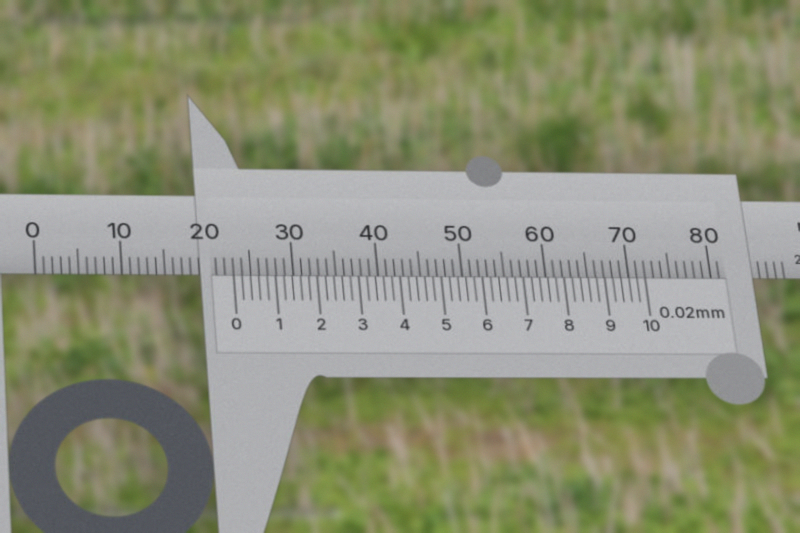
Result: 23.0 mm
